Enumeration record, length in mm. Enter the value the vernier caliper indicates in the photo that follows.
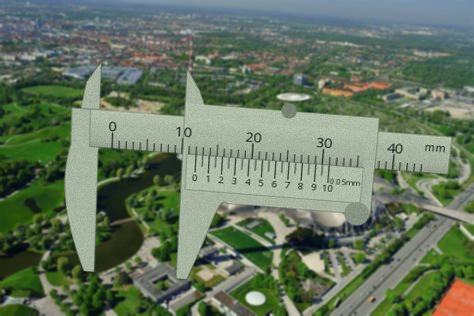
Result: 12.0 mm
